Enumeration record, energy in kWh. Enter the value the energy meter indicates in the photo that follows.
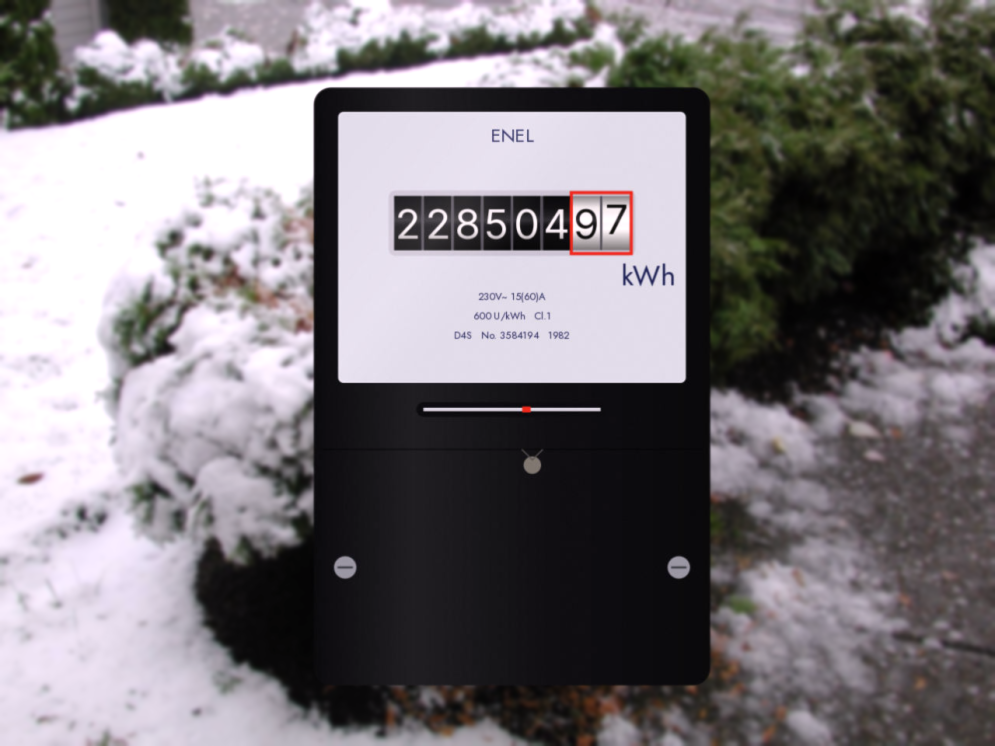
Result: 228504.97 kWh
